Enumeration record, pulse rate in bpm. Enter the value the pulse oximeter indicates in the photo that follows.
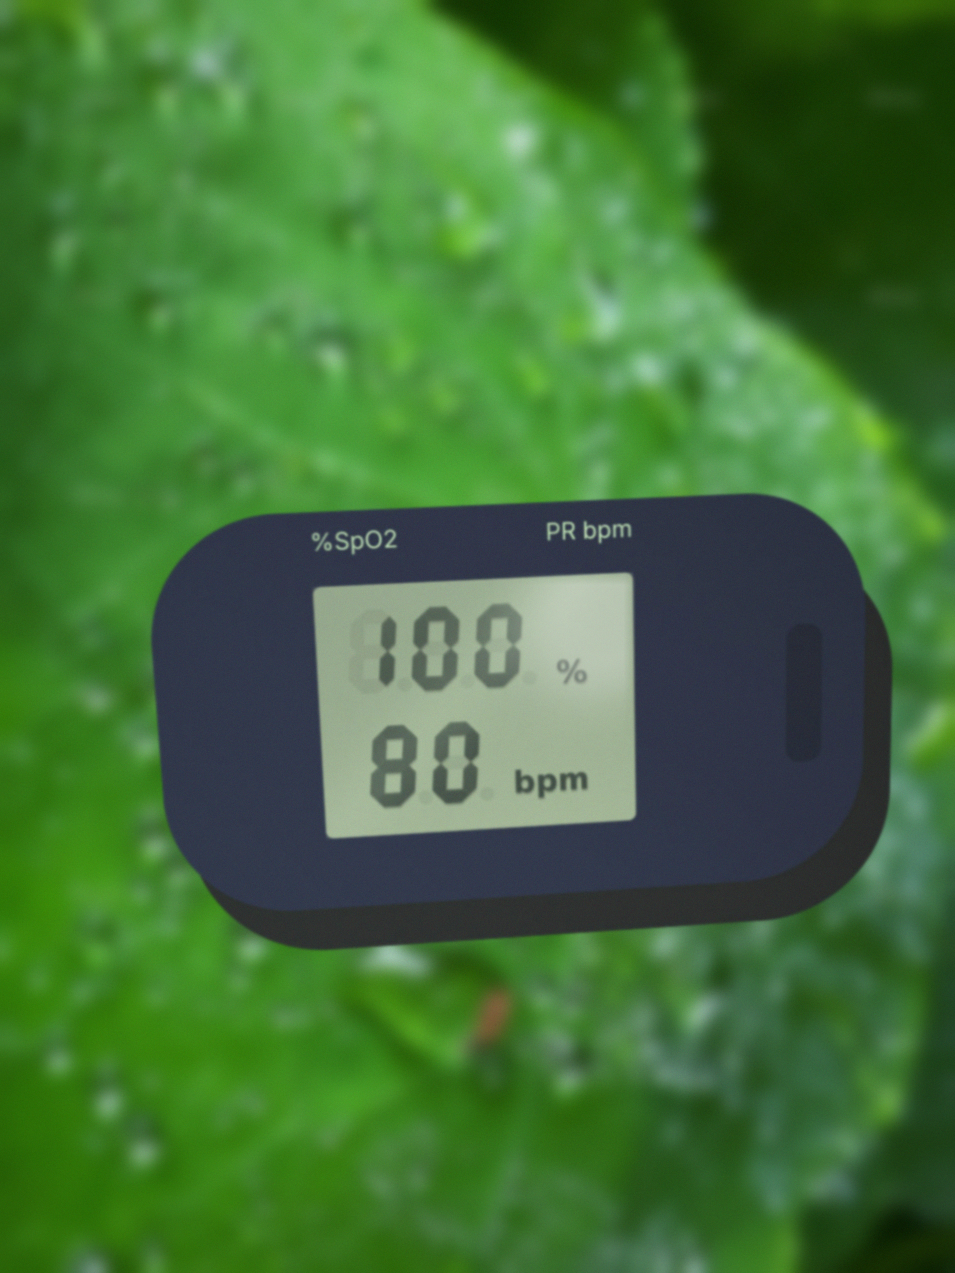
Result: 80 bpm
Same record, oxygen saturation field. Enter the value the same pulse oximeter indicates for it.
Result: 100 %
